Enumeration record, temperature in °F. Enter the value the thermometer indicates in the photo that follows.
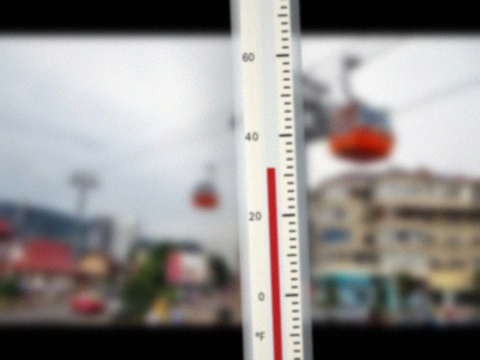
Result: 32 °F
